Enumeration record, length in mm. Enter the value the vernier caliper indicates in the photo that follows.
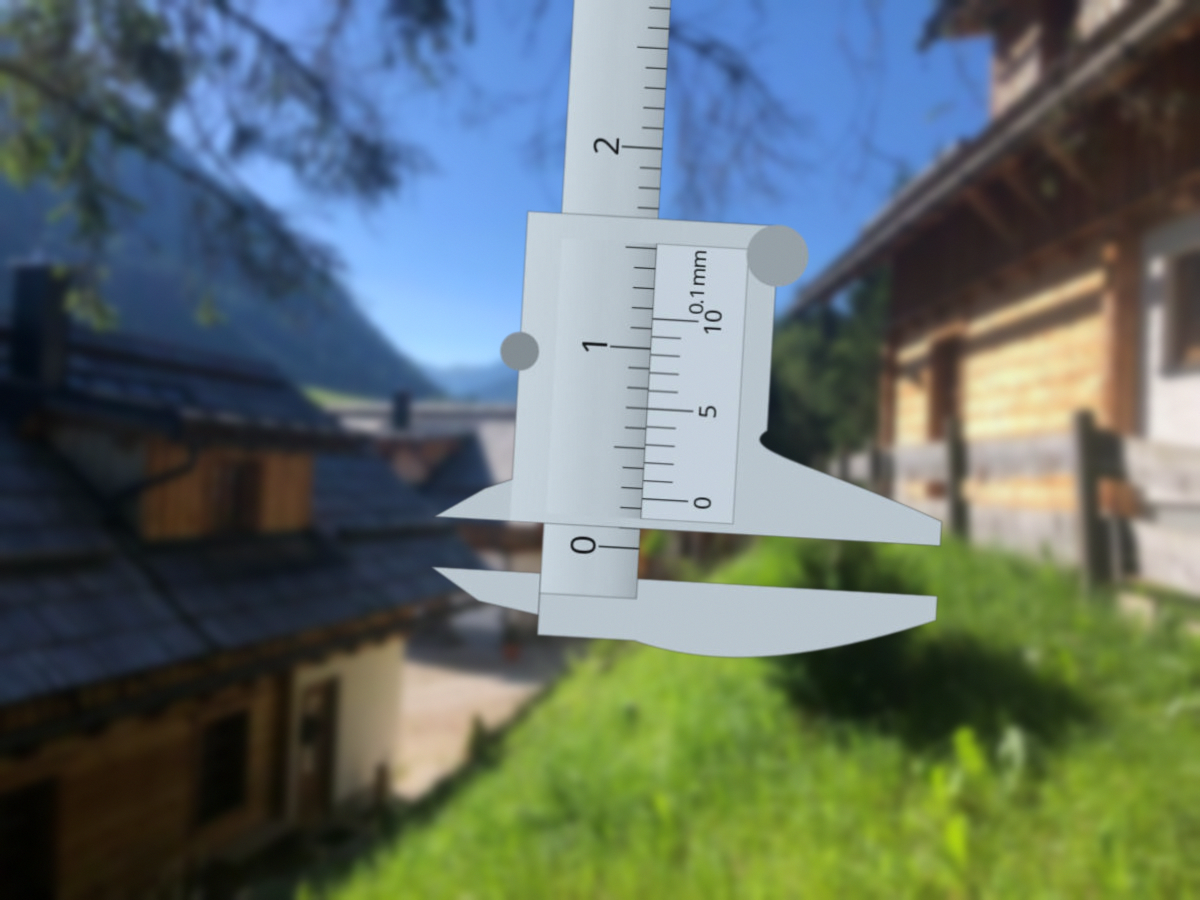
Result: 2.5 mm
